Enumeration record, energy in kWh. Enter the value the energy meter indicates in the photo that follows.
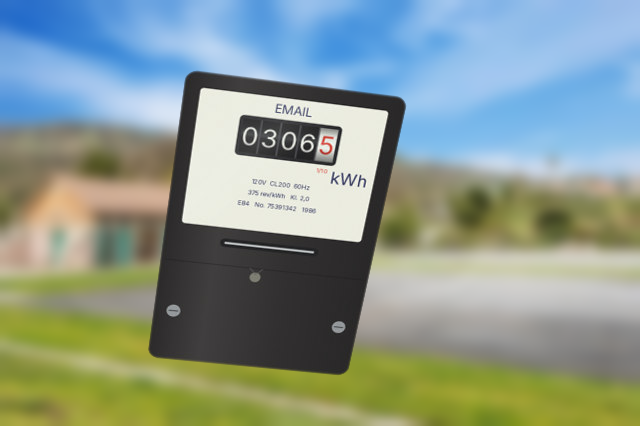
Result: 306.5 kWh
